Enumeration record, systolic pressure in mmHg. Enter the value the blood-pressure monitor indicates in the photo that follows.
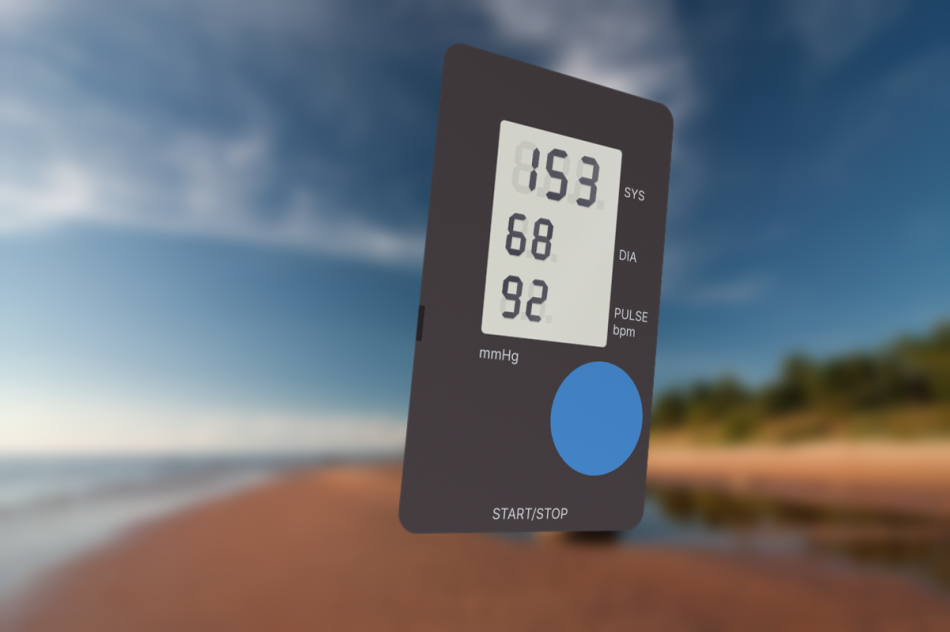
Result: 153 mmHg
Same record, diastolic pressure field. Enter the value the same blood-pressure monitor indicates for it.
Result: 68 mmHg
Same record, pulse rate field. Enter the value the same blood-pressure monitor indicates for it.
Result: 92 bpm
